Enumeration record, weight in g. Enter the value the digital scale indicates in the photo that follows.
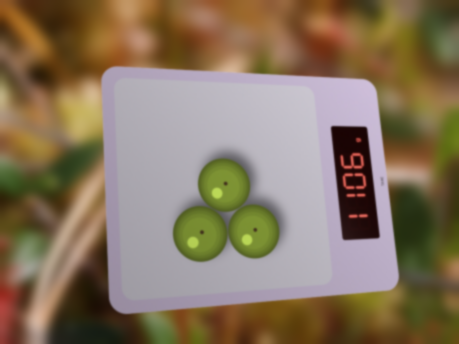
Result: 1106 g
